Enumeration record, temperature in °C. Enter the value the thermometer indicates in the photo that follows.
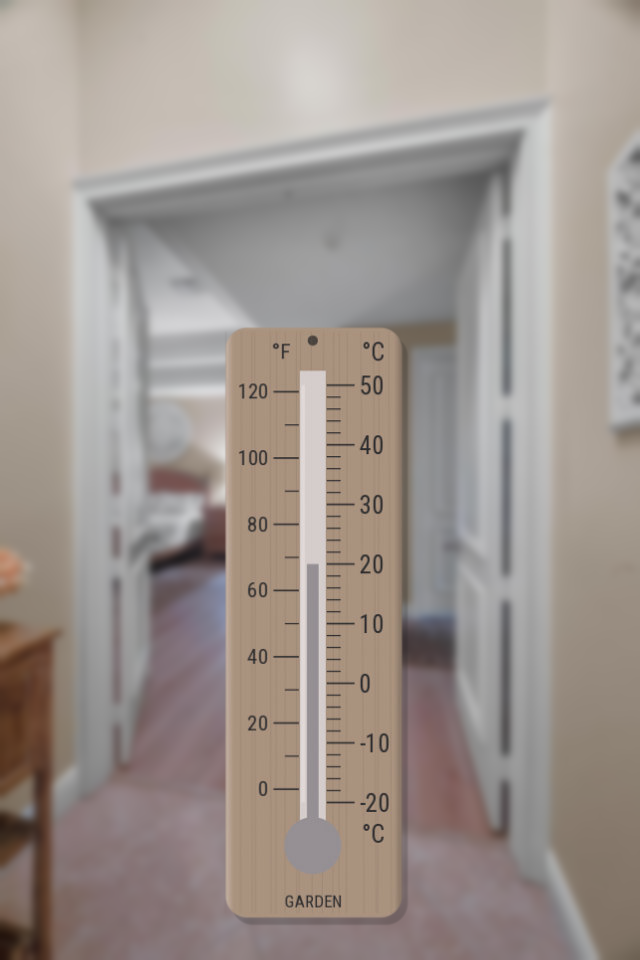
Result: 20 °C
